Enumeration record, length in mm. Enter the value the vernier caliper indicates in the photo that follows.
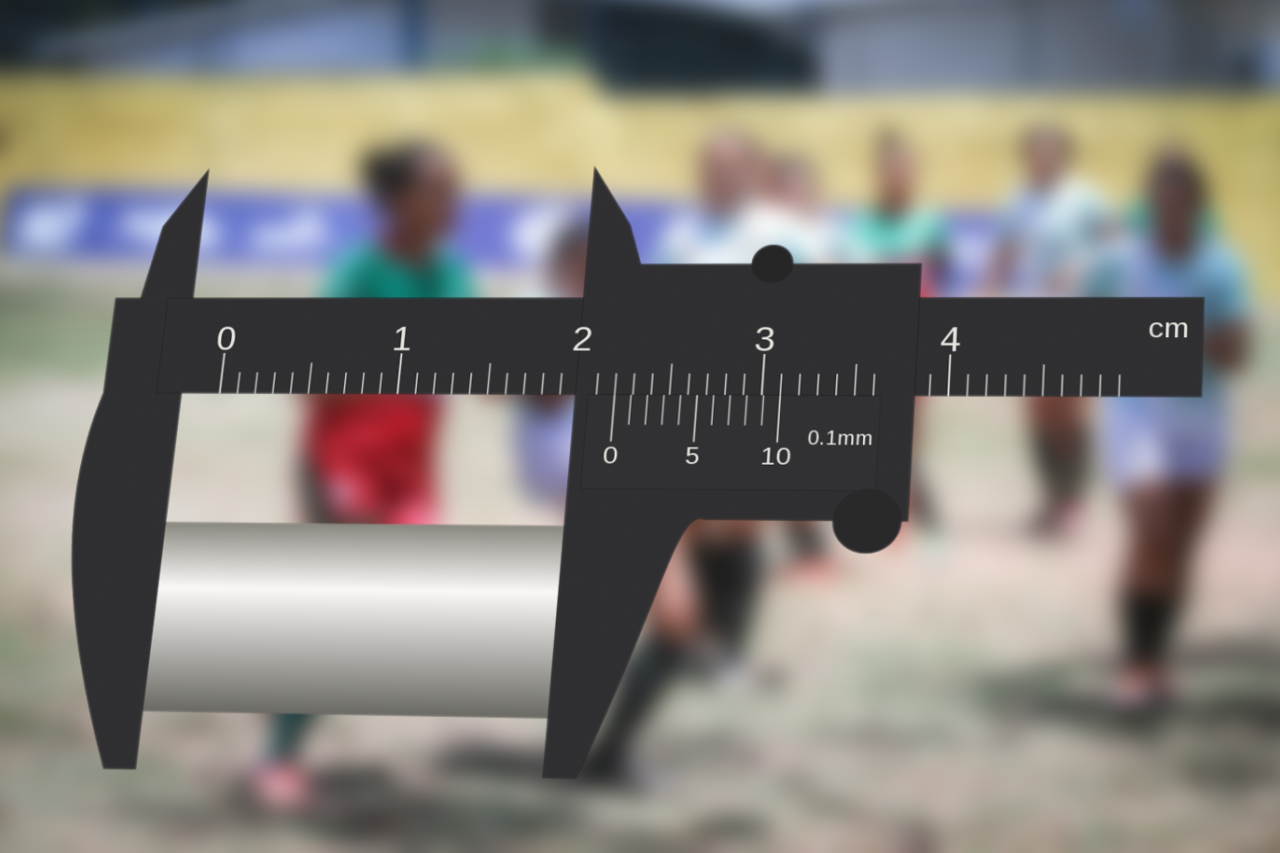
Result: 22.0 mm
